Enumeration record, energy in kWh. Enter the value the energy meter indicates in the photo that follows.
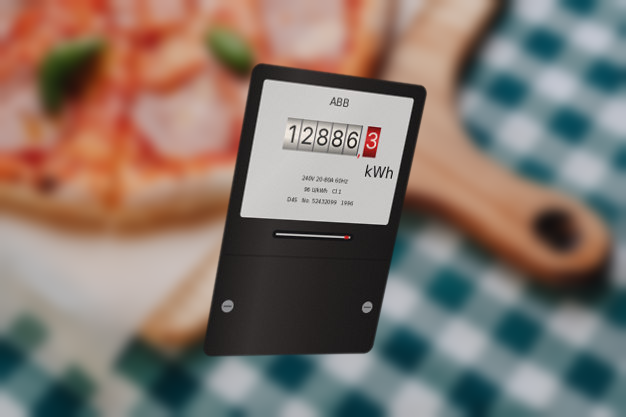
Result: 12886.3 kWh
